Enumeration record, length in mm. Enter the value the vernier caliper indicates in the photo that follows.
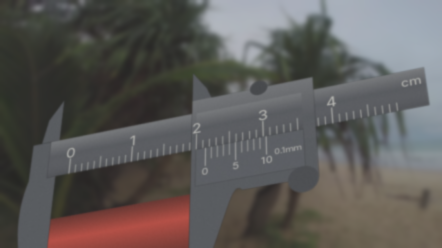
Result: 21.4 mm
